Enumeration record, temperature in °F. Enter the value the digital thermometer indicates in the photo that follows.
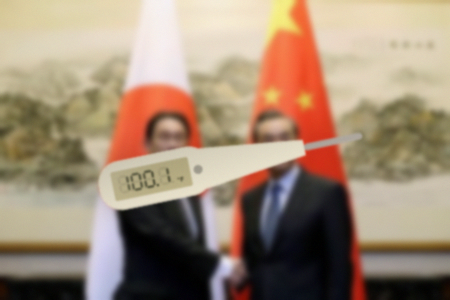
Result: 100.1 °F
